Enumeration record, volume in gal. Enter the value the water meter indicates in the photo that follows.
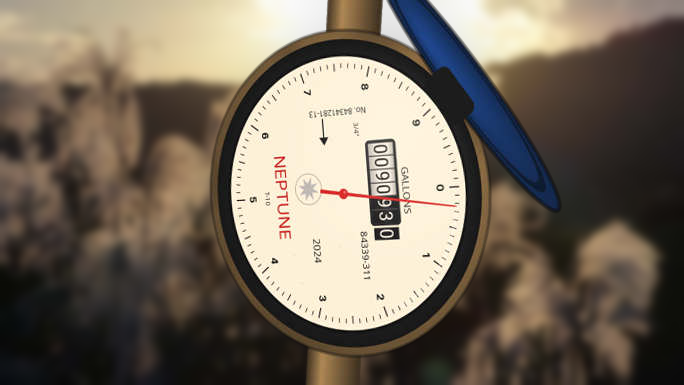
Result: 90930.2 gal
